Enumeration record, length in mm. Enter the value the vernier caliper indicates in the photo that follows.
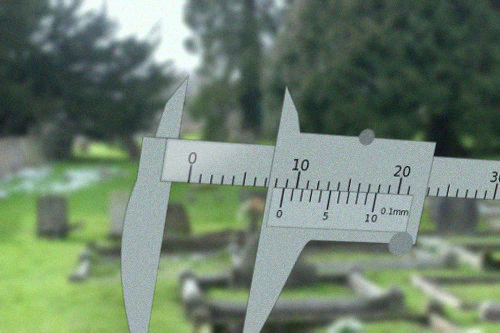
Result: 8.8 mm
